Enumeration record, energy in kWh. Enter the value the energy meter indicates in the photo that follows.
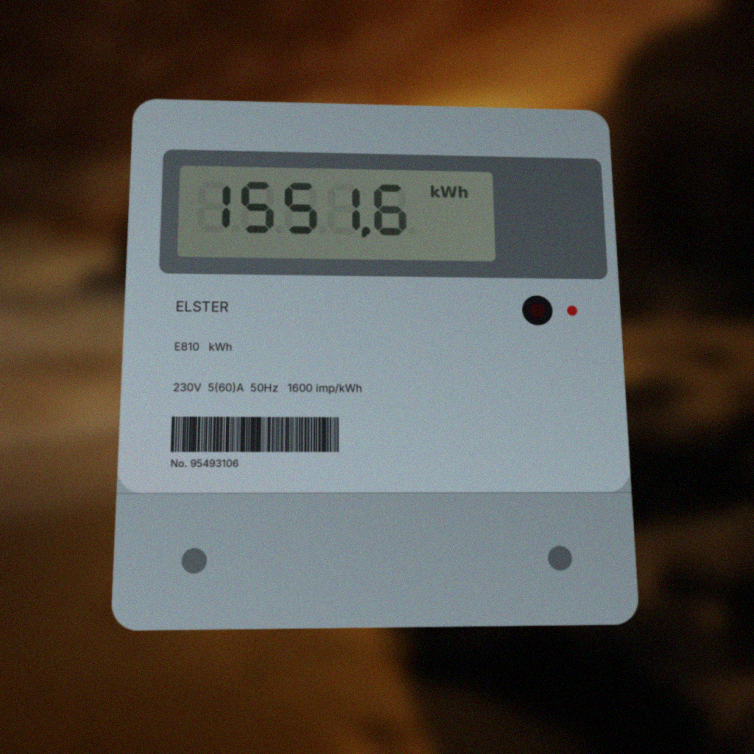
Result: 1551.6 kWh
